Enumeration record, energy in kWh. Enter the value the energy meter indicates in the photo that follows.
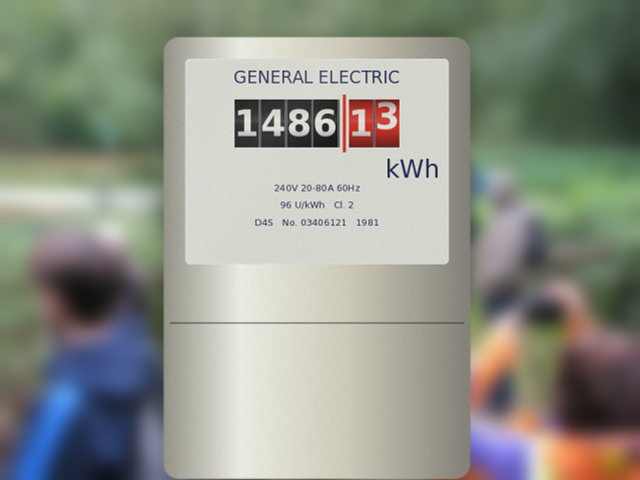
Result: 1486.13 kWh
